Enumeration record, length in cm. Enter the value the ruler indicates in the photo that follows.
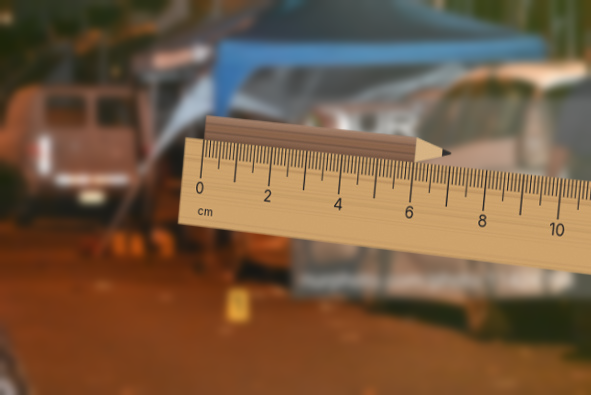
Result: 7 cm
